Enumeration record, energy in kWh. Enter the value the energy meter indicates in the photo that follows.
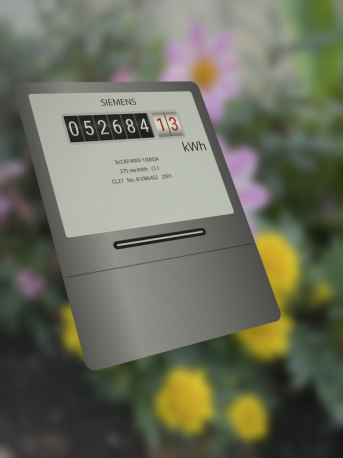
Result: 52684.13 kWh
